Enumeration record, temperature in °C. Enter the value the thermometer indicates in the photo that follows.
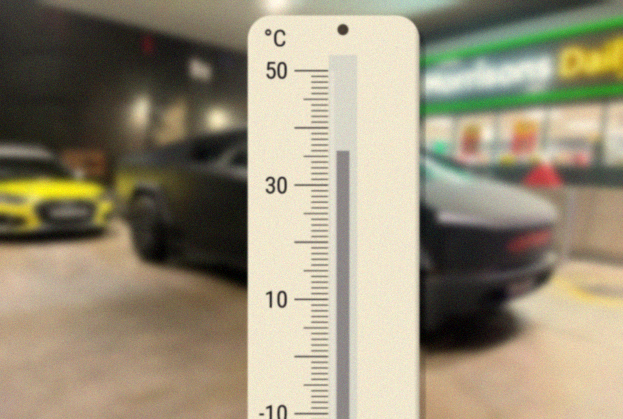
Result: 36 °C
